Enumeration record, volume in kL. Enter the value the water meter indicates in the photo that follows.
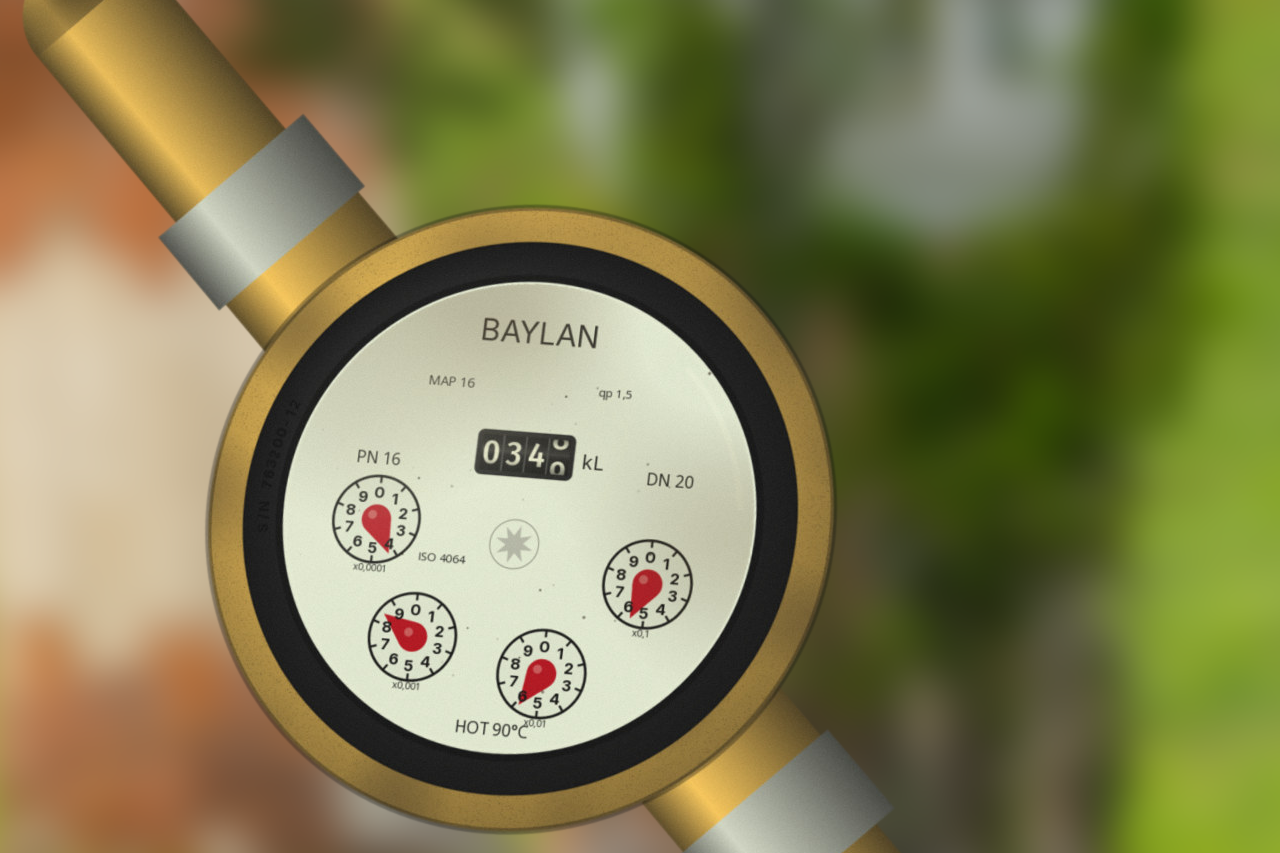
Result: 348.5584 kL
